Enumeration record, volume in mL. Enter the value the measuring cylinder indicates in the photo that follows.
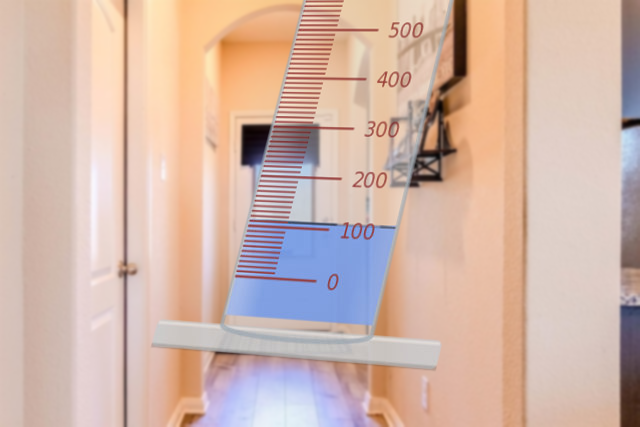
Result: 110 mL
